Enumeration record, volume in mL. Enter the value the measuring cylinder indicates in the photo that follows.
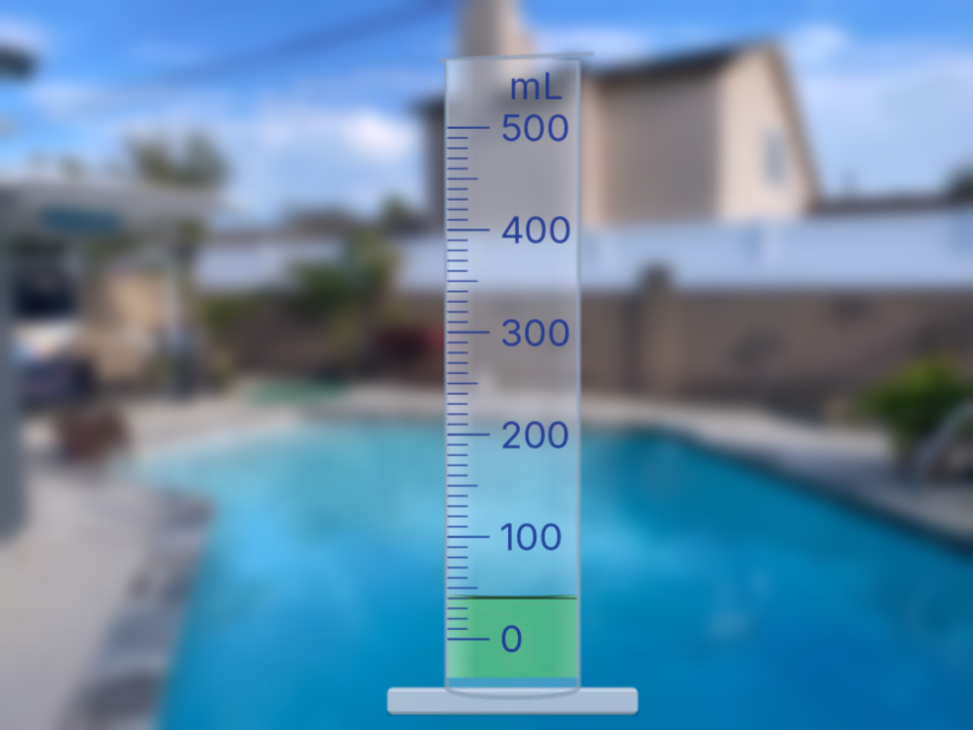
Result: 40 mL
